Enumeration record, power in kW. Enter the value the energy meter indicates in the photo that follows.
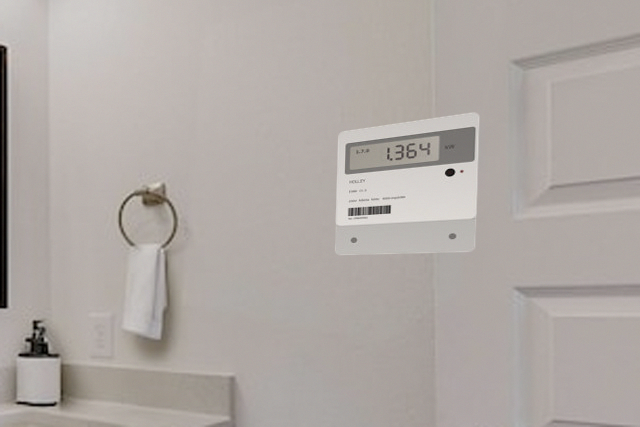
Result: 1.364 kW
